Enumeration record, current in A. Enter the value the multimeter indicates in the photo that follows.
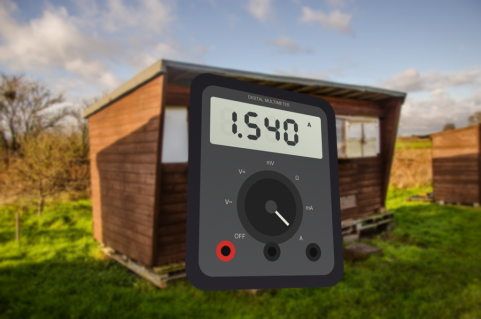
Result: 1.540 A
